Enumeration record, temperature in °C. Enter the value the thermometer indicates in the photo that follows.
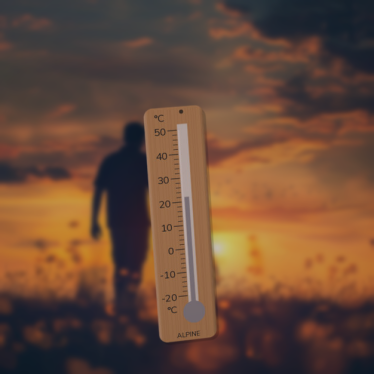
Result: 22 °C
